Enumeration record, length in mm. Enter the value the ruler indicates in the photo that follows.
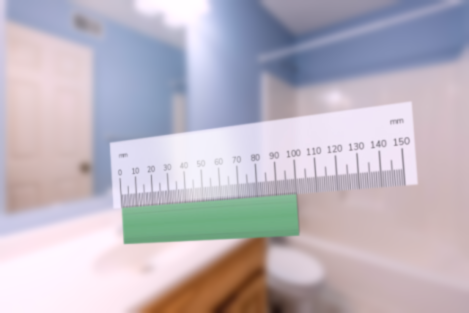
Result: 100 mm
